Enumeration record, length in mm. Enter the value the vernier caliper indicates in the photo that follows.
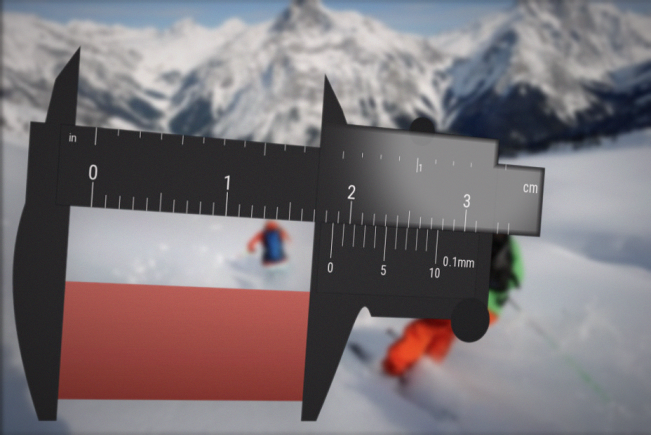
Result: 18.6 mm
